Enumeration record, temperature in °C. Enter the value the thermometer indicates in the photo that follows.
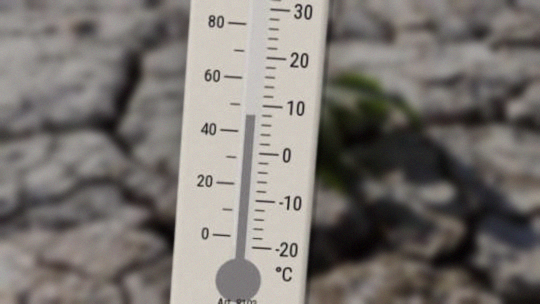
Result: 8 °C
